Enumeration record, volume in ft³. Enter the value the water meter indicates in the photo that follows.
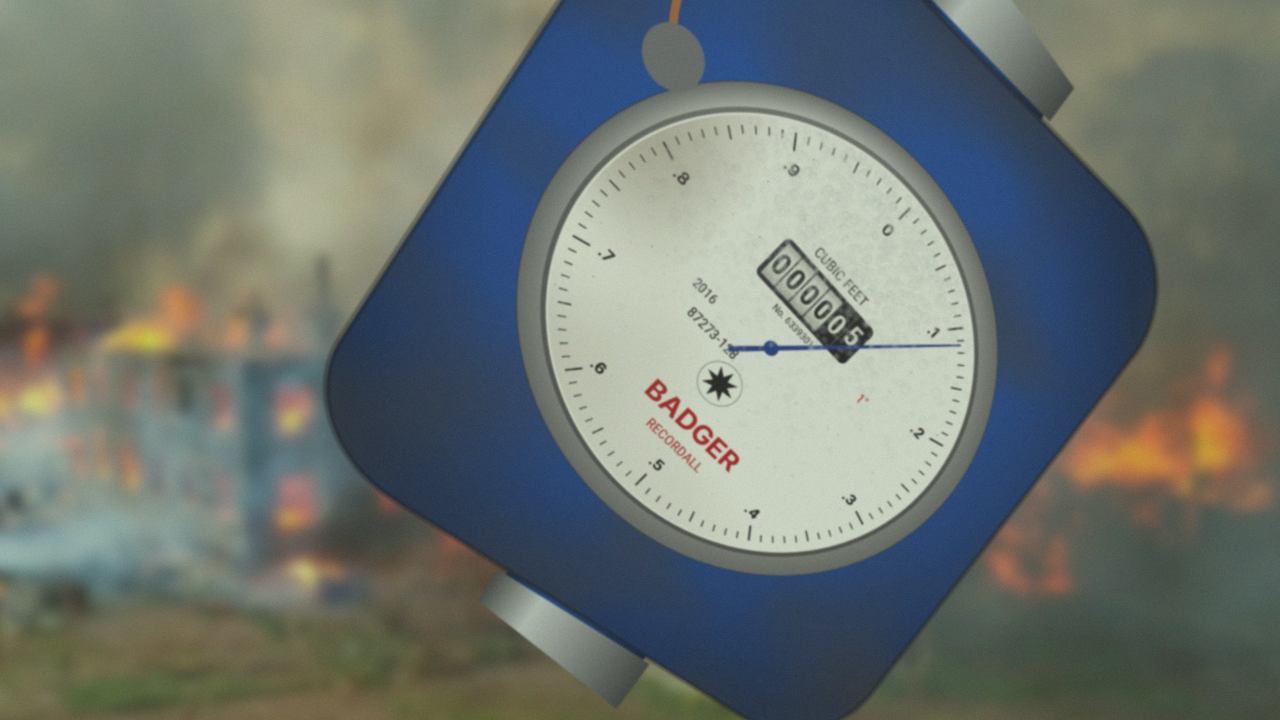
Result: 5.11 ft³
